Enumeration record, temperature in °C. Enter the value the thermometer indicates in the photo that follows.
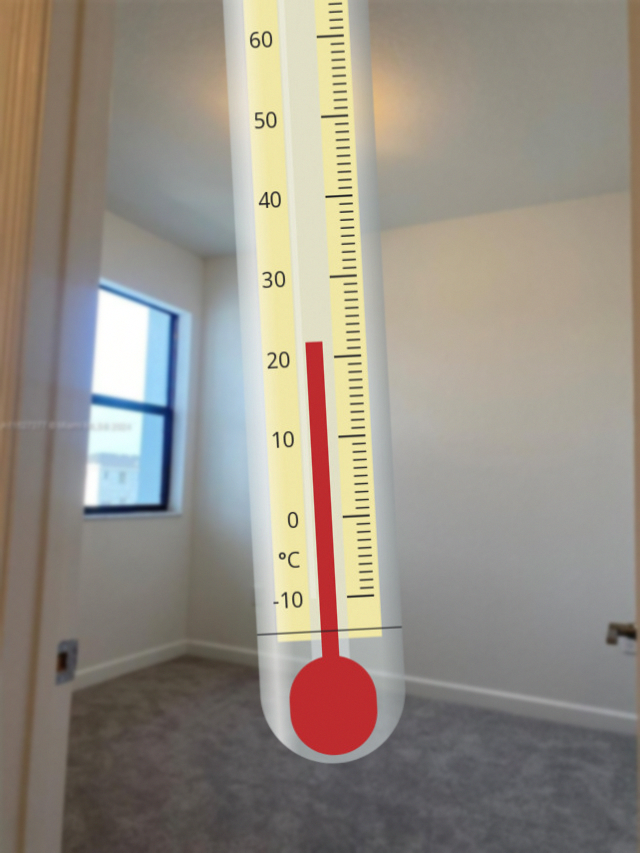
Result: 22 °C
